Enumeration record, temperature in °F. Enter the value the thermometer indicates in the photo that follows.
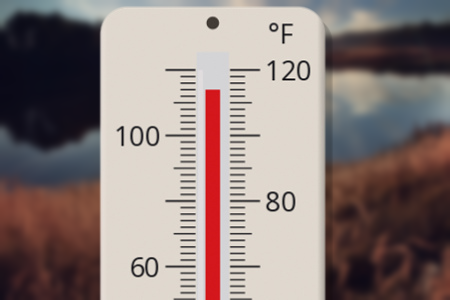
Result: 114 °F
